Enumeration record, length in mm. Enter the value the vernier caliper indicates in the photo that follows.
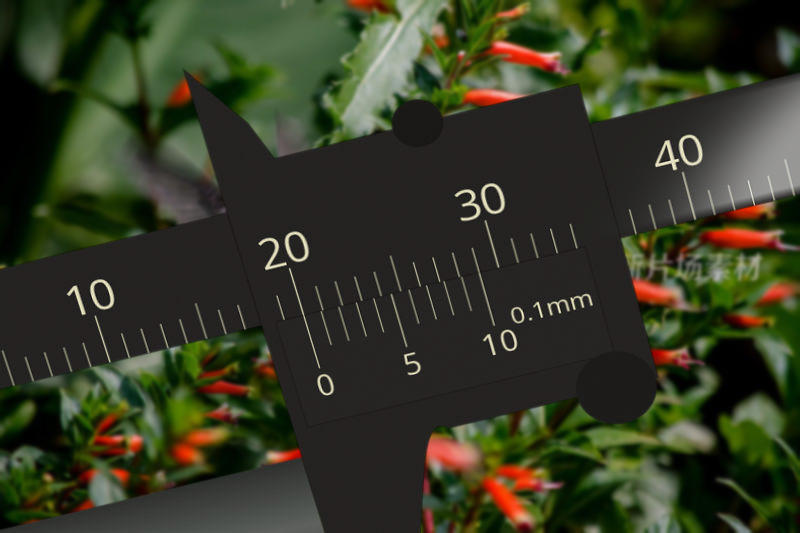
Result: 20.0 mm
